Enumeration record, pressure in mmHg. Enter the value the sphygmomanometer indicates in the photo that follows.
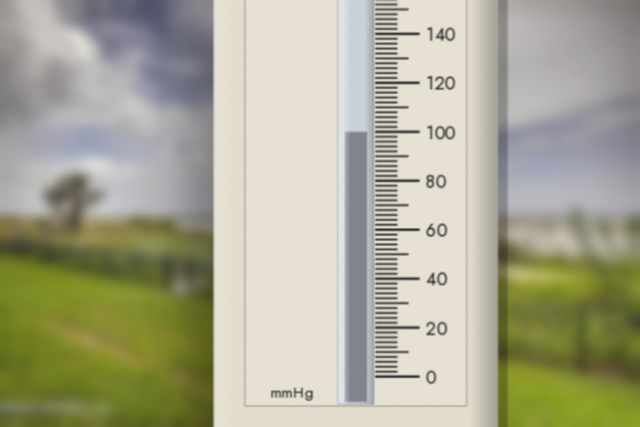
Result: 100 mmHg
